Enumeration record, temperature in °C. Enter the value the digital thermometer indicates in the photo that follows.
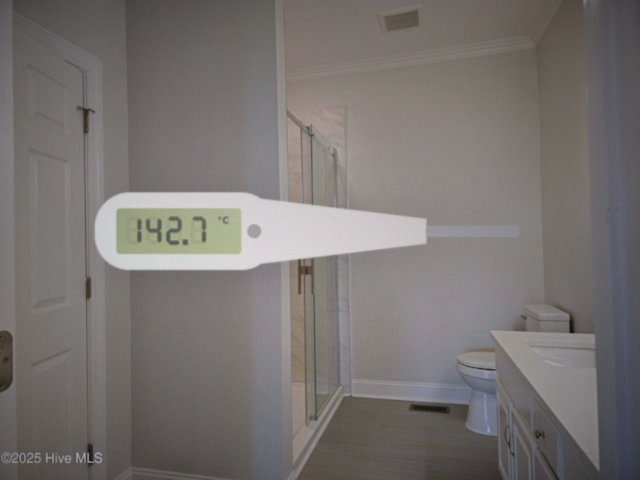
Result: 142.7 °C
